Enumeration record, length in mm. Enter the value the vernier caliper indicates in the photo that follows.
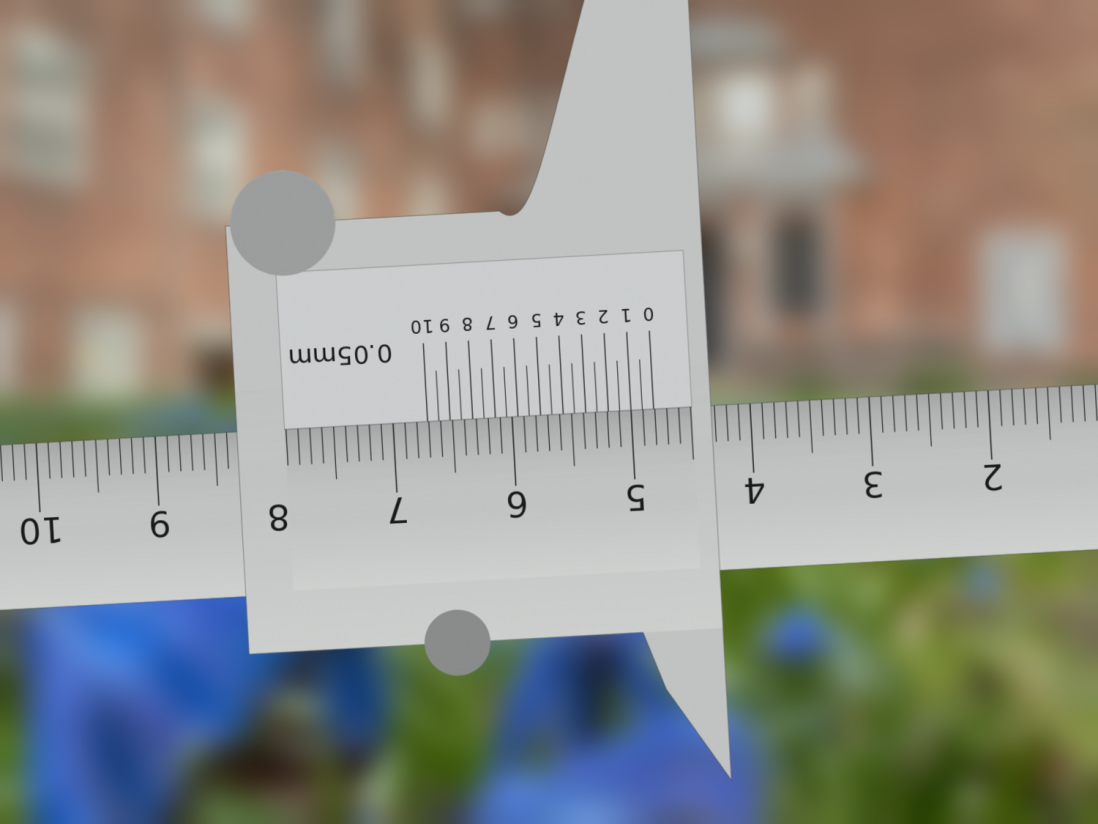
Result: 48.1 mm
